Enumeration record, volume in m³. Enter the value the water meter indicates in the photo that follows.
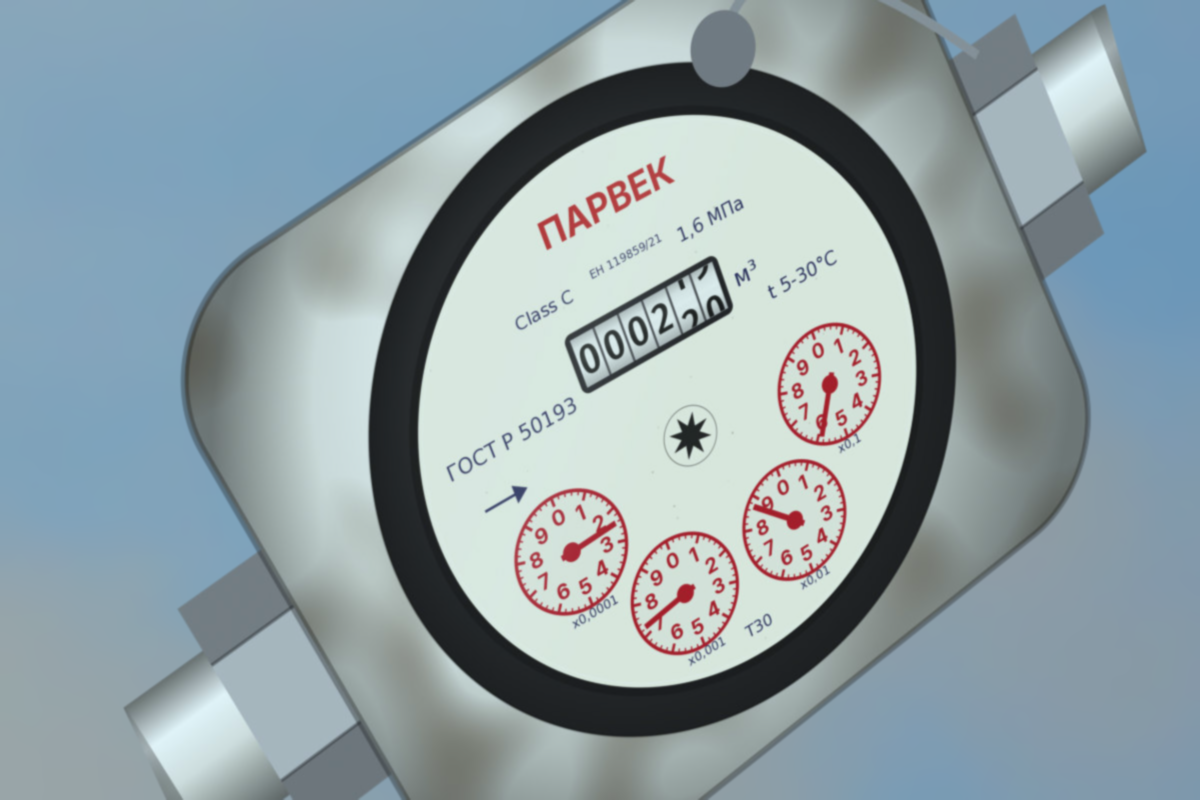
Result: 219.5872 m³
